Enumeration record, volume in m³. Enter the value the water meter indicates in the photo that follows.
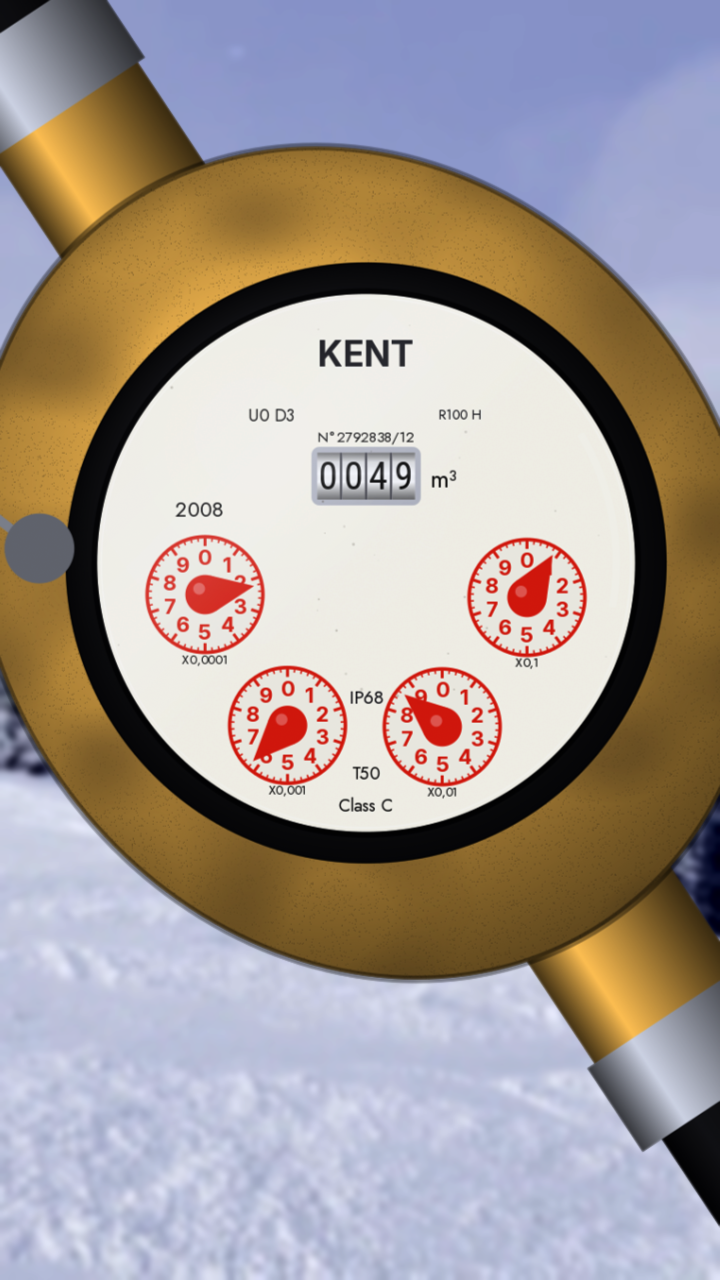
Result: 49.0862 m³
